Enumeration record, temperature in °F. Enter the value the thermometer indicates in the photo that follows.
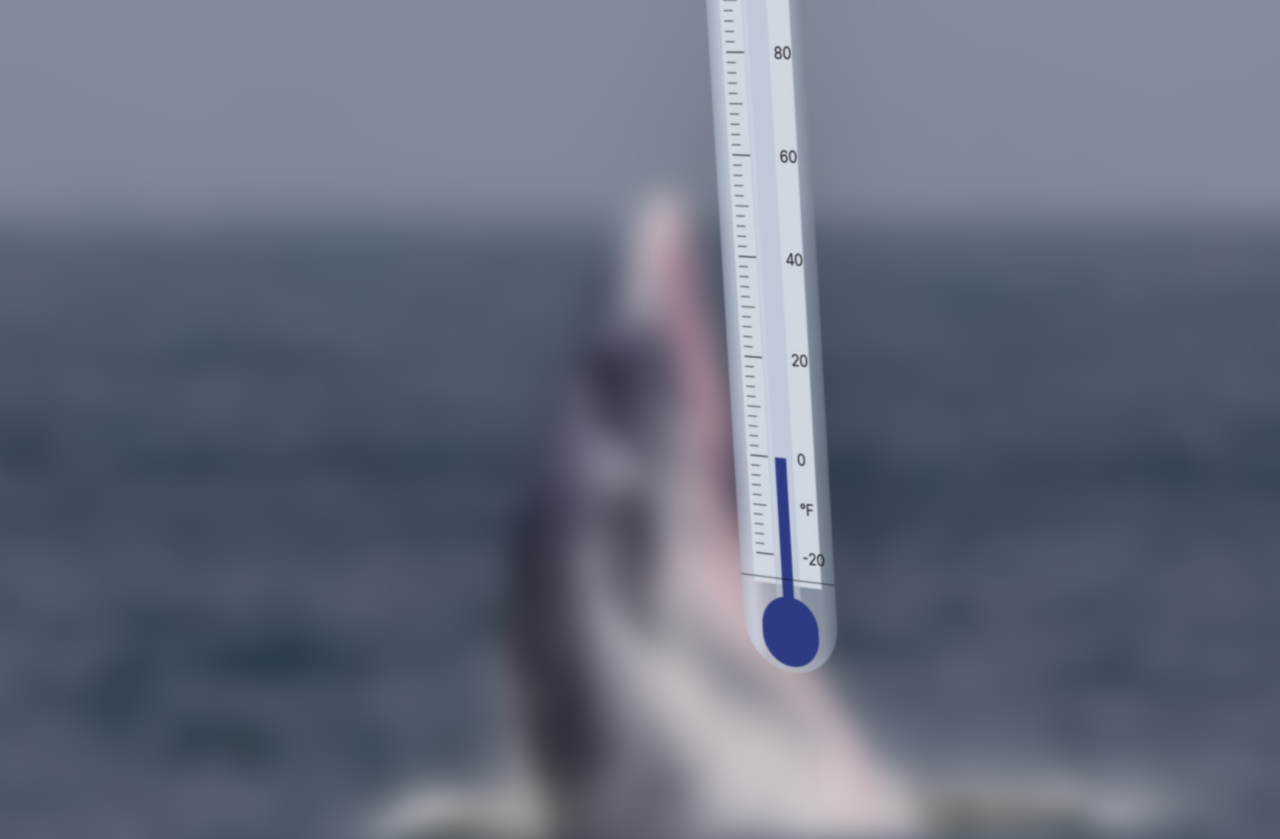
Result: 0 °F
